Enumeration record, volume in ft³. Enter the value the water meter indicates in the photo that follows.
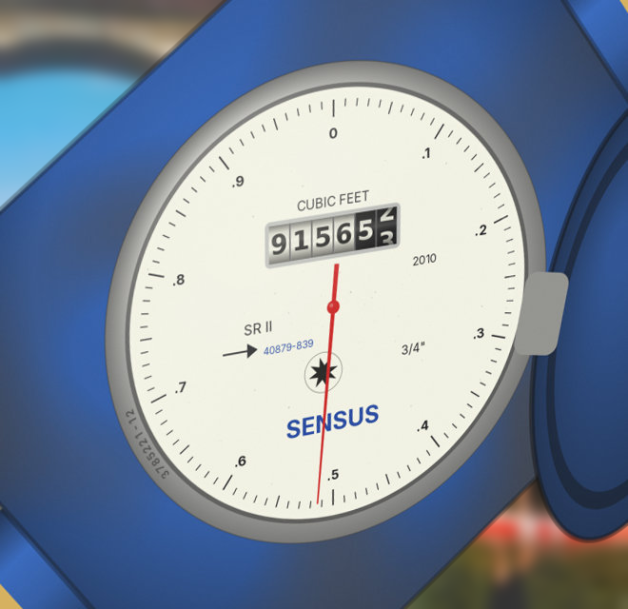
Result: 915652.51 ft³
